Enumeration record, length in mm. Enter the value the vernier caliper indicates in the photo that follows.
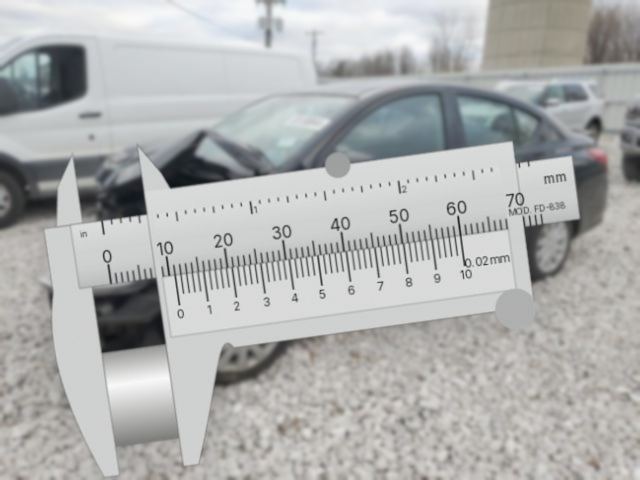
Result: 11.0 mm
